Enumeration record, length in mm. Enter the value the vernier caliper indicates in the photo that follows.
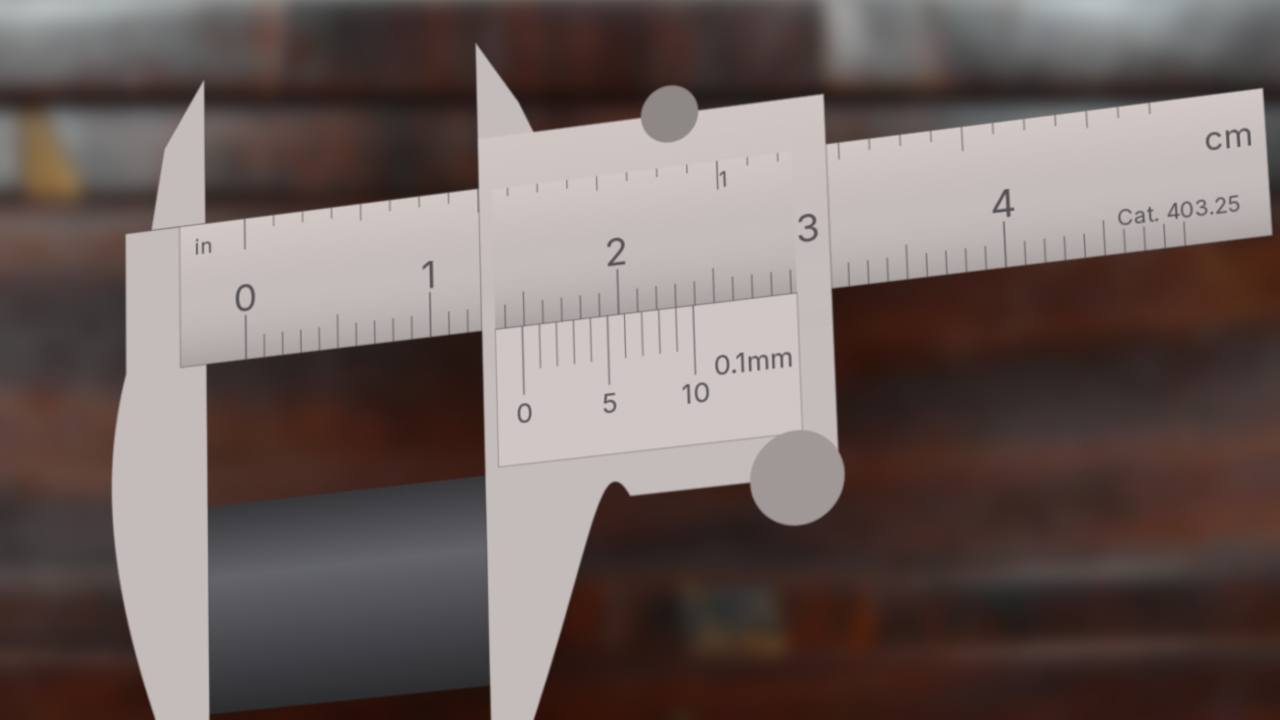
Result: 14.9 mm
